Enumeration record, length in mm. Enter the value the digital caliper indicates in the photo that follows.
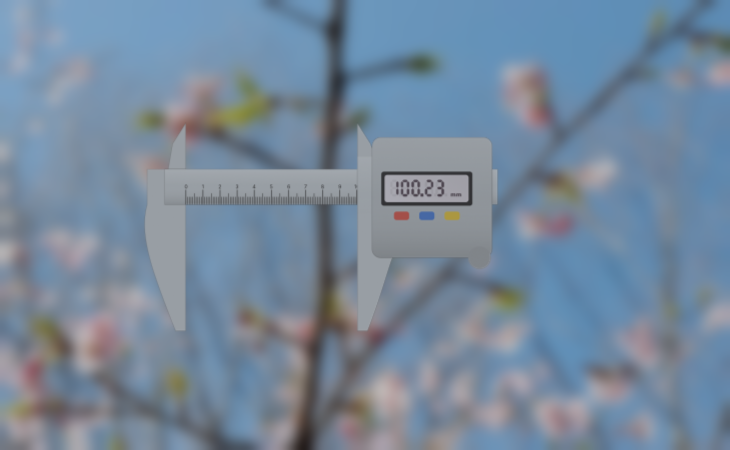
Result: 100.23 mm
